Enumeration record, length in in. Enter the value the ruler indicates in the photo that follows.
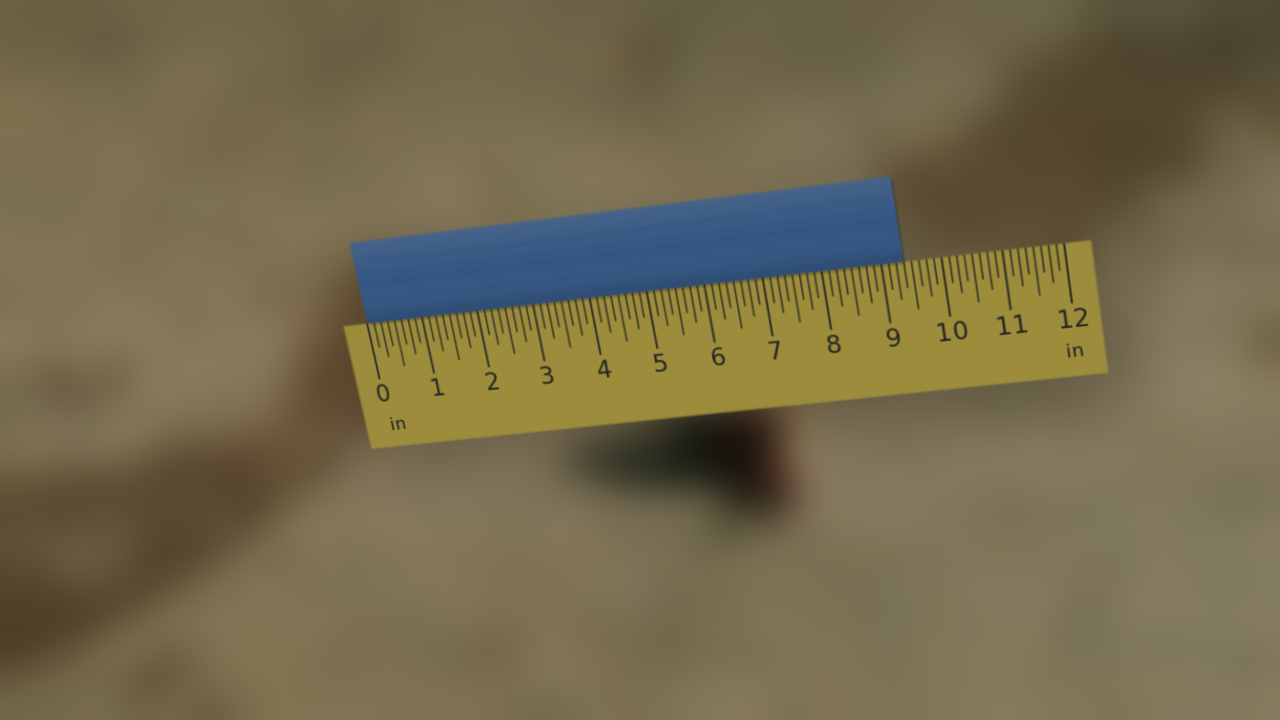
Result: 9.375 in
